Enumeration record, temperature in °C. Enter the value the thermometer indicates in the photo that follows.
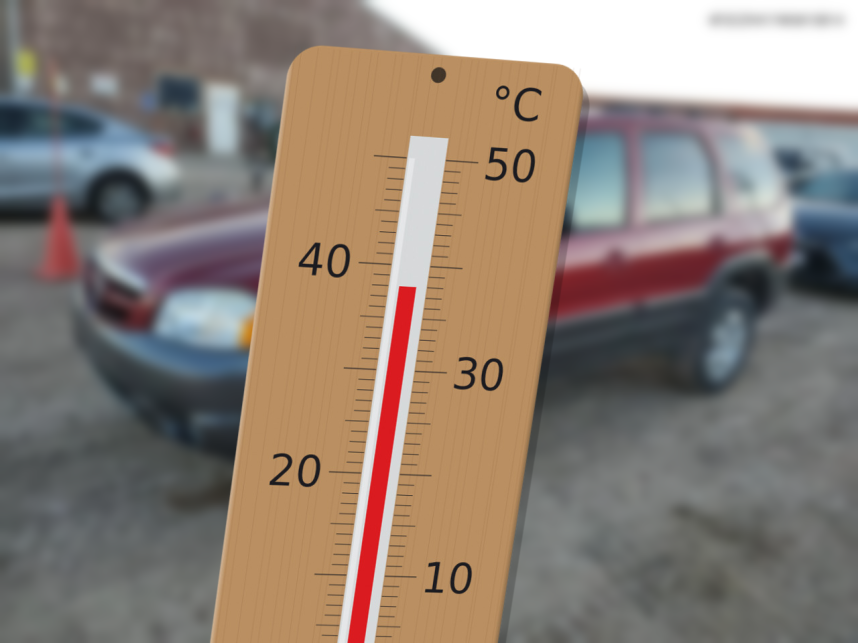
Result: 38 °C
